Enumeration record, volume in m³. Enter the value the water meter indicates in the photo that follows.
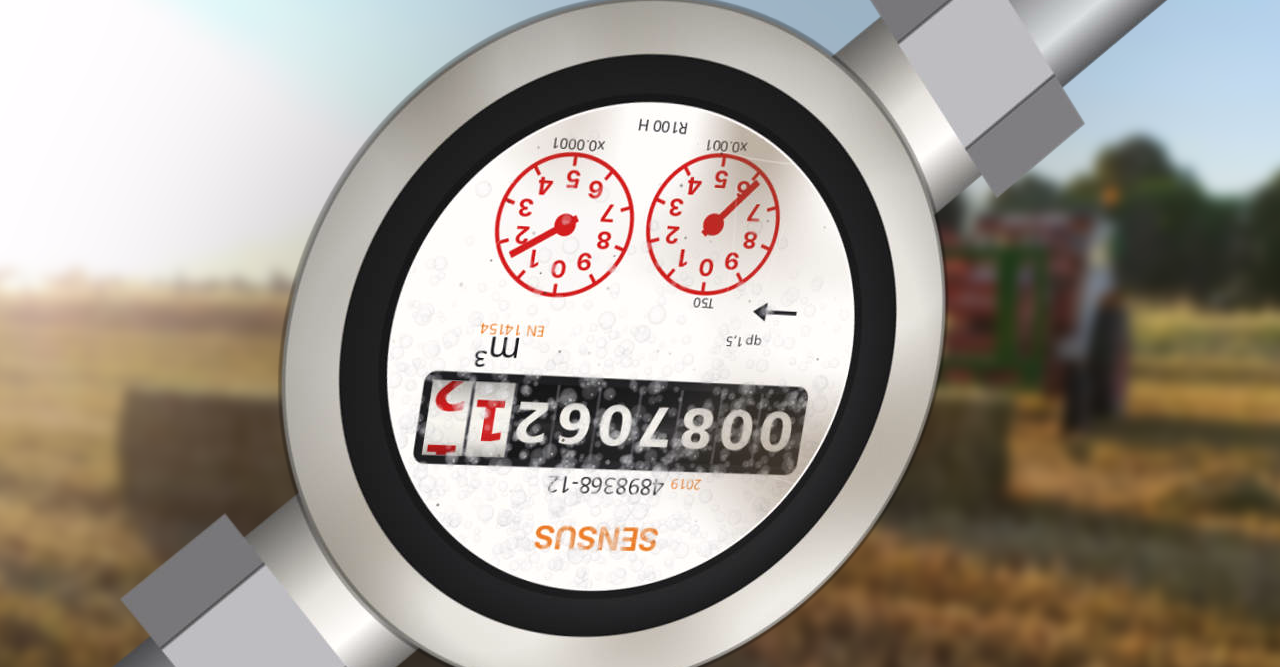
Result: 87062.1161 m³
